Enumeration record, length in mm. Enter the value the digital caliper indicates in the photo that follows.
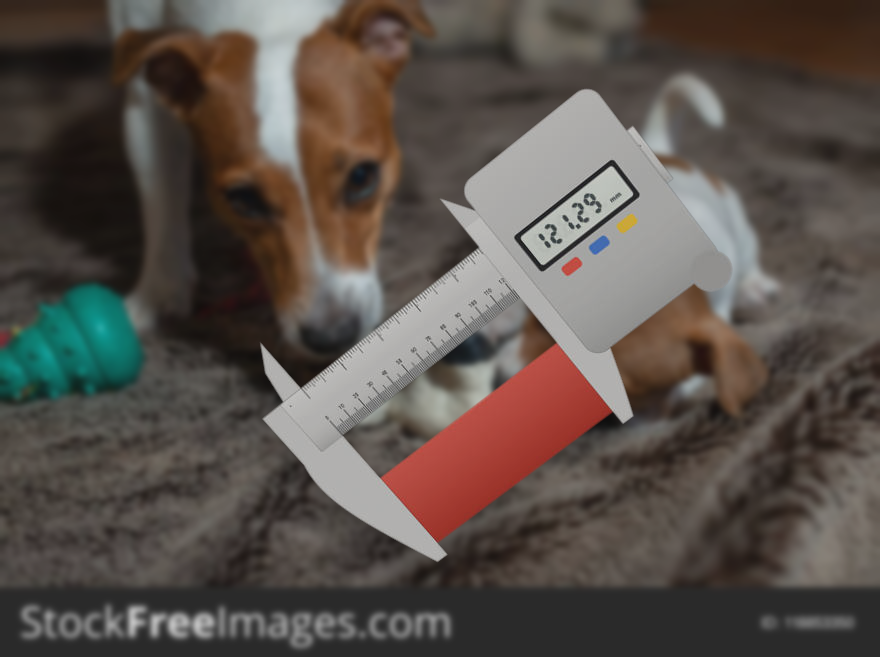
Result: 121.29 mm
